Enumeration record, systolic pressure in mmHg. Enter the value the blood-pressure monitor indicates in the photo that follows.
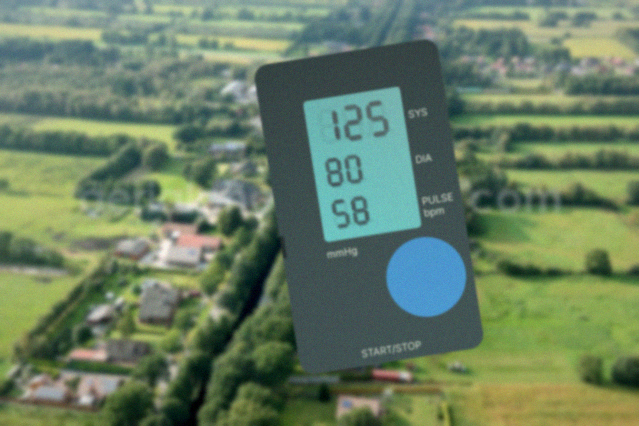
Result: 125 mmHg
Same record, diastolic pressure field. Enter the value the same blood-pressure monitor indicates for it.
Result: 80 mmHg
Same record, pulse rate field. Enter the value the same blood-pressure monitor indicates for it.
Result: 58 bpm
